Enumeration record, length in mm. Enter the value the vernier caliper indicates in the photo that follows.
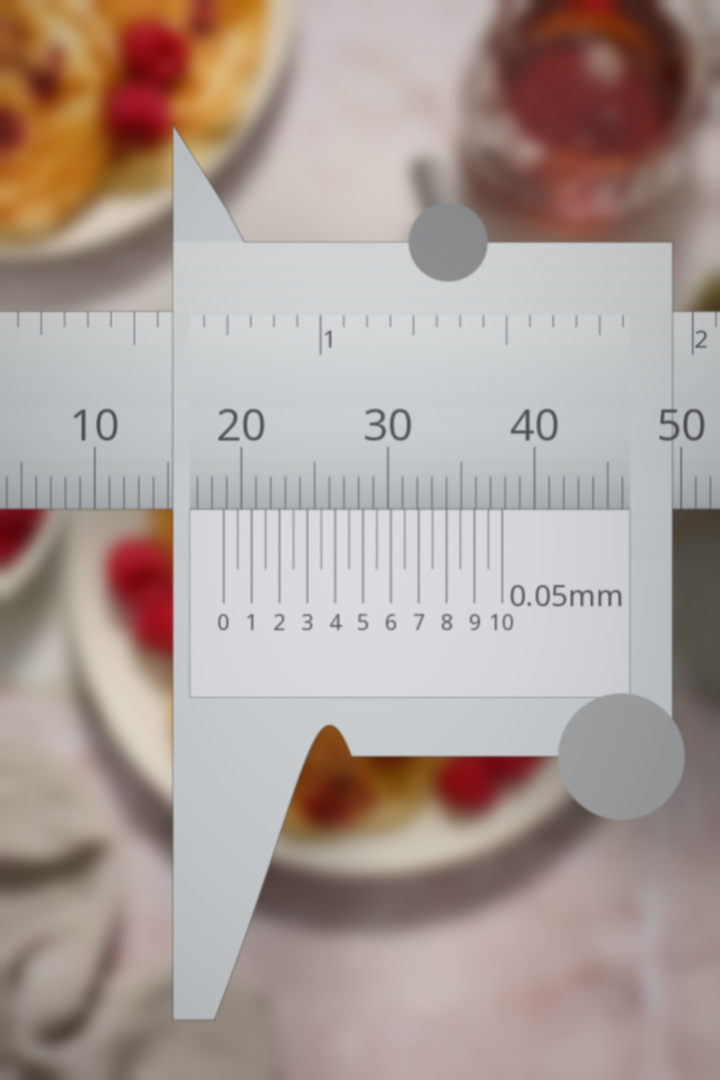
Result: 18.8 mm
